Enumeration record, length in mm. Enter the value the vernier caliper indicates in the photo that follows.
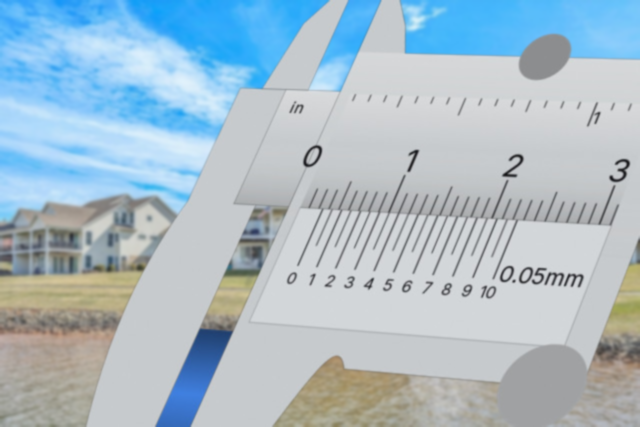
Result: 3.4 mm
